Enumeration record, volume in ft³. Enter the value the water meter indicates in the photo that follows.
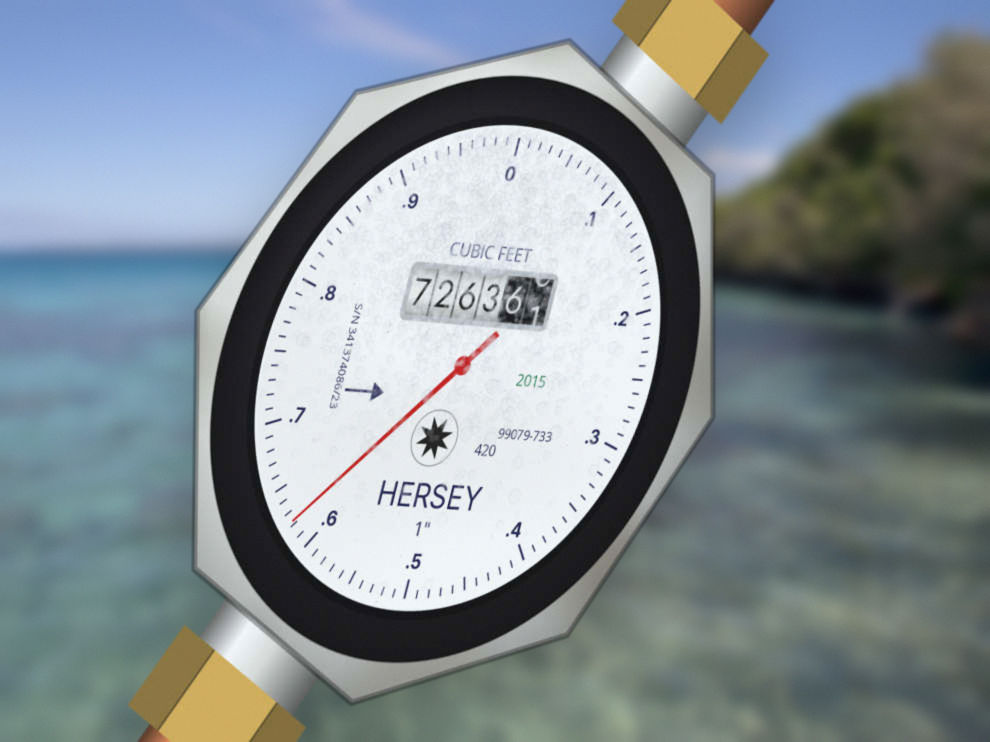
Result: 726360.62 ft³
